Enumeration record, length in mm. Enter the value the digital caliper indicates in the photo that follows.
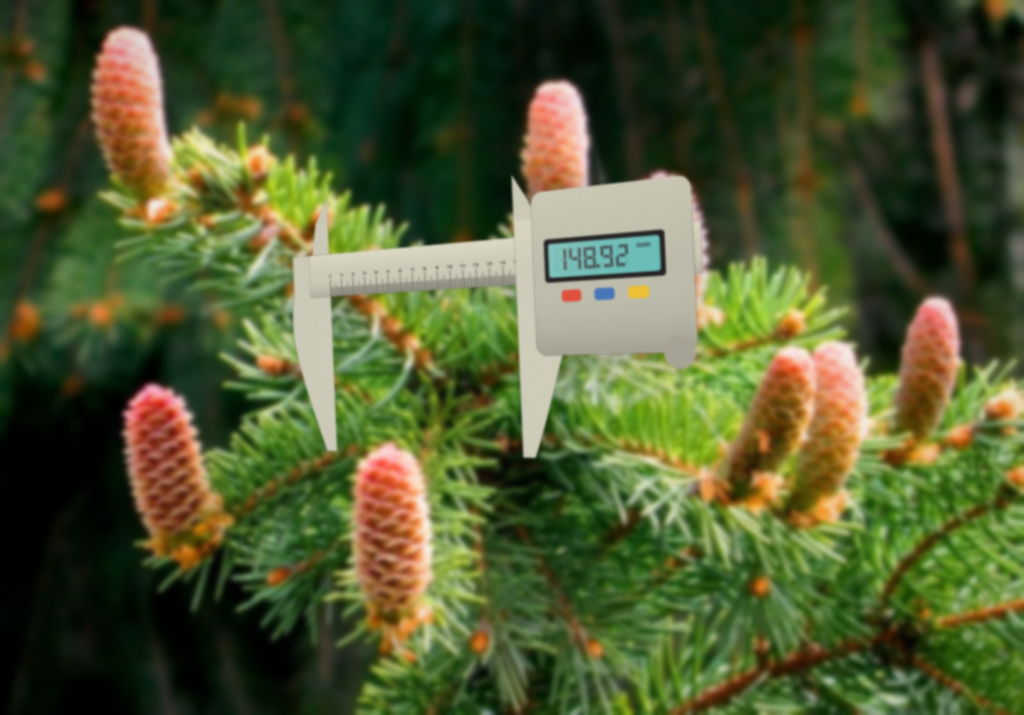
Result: 148.92 mm
